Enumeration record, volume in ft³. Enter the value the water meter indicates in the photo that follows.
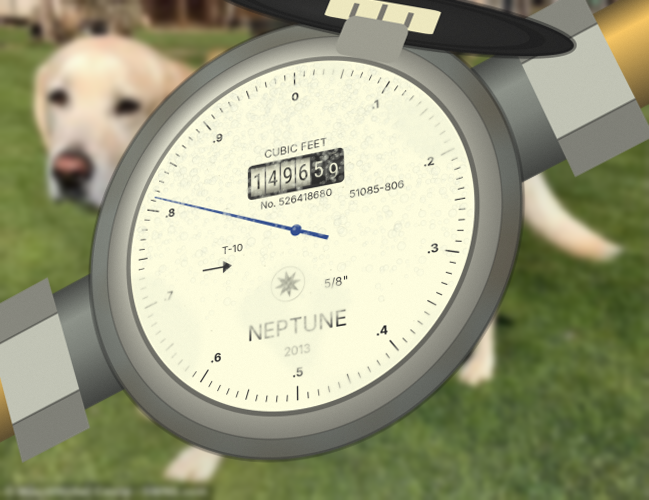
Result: 149658.81 ft³
